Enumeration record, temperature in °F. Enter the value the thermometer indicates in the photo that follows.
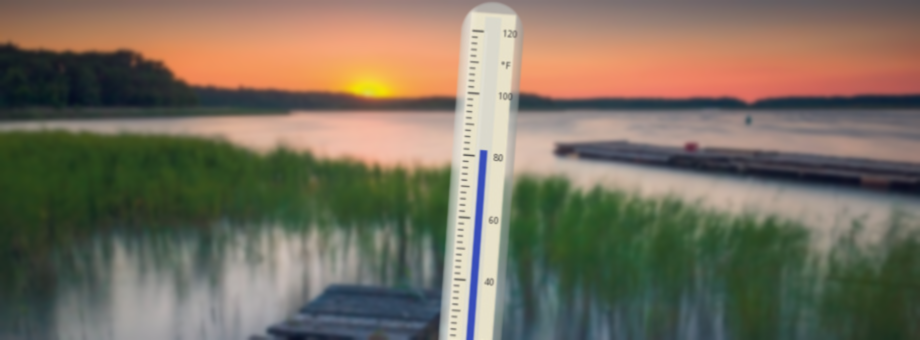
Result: 82 °F
